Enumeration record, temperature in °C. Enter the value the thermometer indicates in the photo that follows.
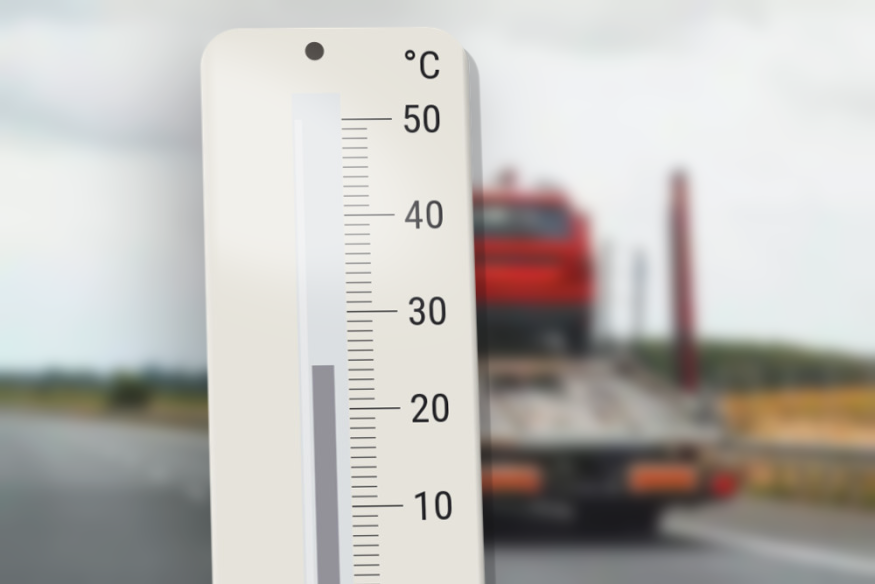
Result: 24.5 °C
